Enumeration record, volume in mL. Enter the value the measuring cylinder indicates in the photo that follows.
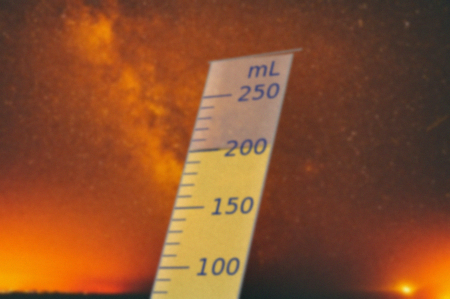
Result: 200 mL
